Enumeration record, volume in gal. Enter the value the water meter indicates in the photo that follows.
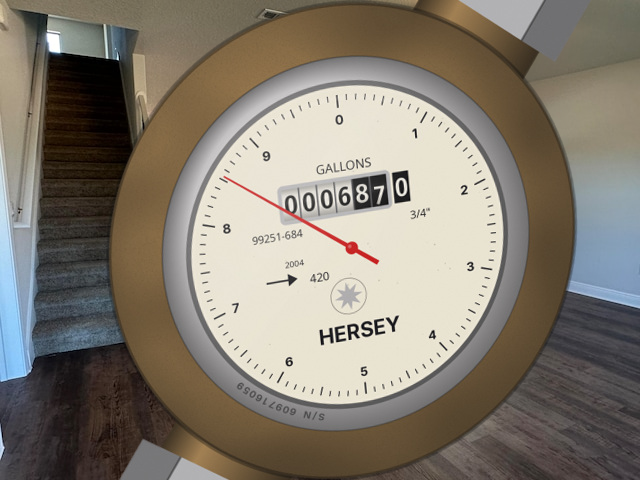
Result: 6868.5 gal
